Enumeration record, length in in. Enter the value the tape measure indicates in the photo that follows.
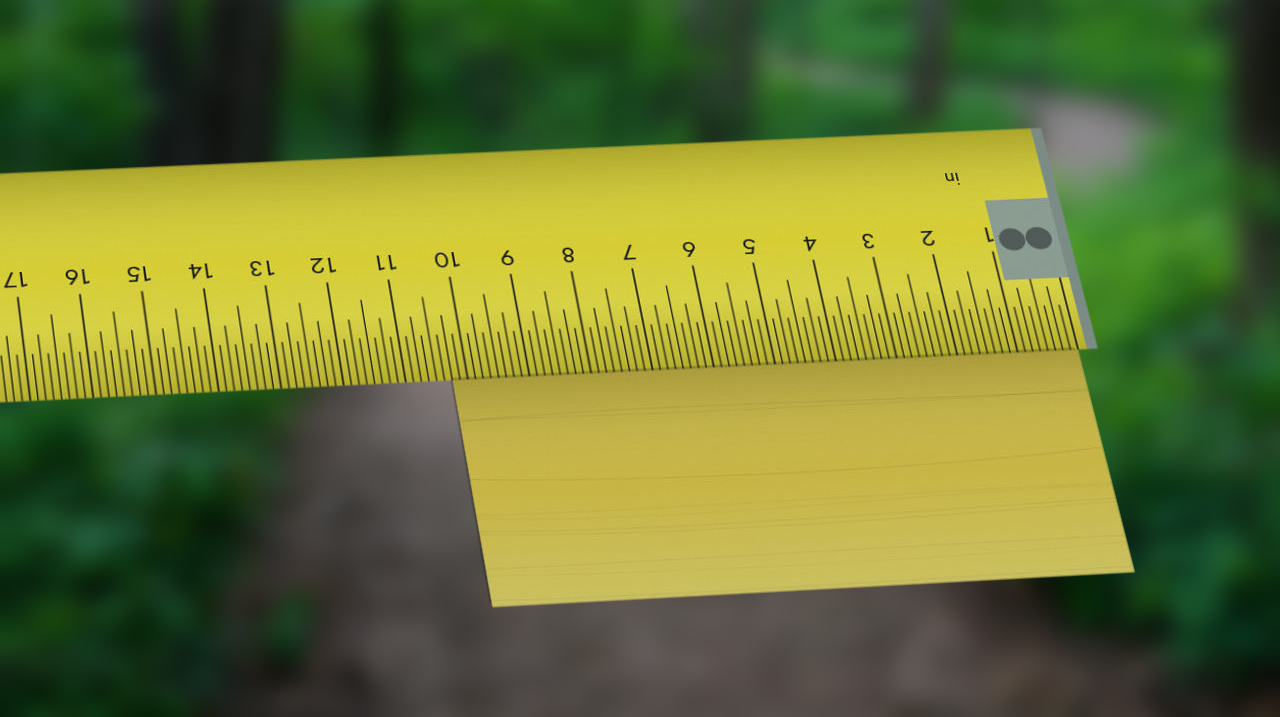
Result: 10.25 in
